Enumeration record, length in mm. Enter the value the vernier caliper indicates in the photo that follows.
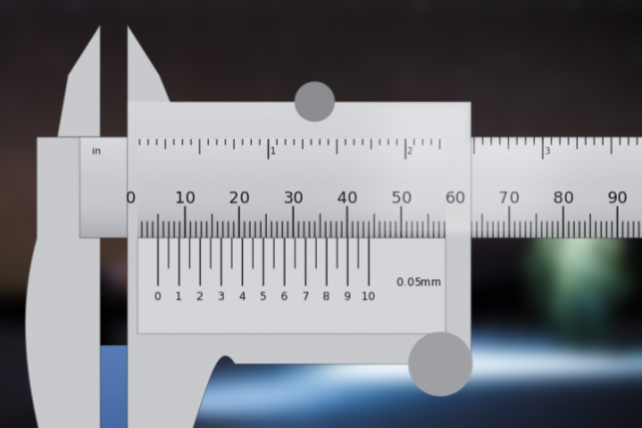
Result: 5.0 mm
